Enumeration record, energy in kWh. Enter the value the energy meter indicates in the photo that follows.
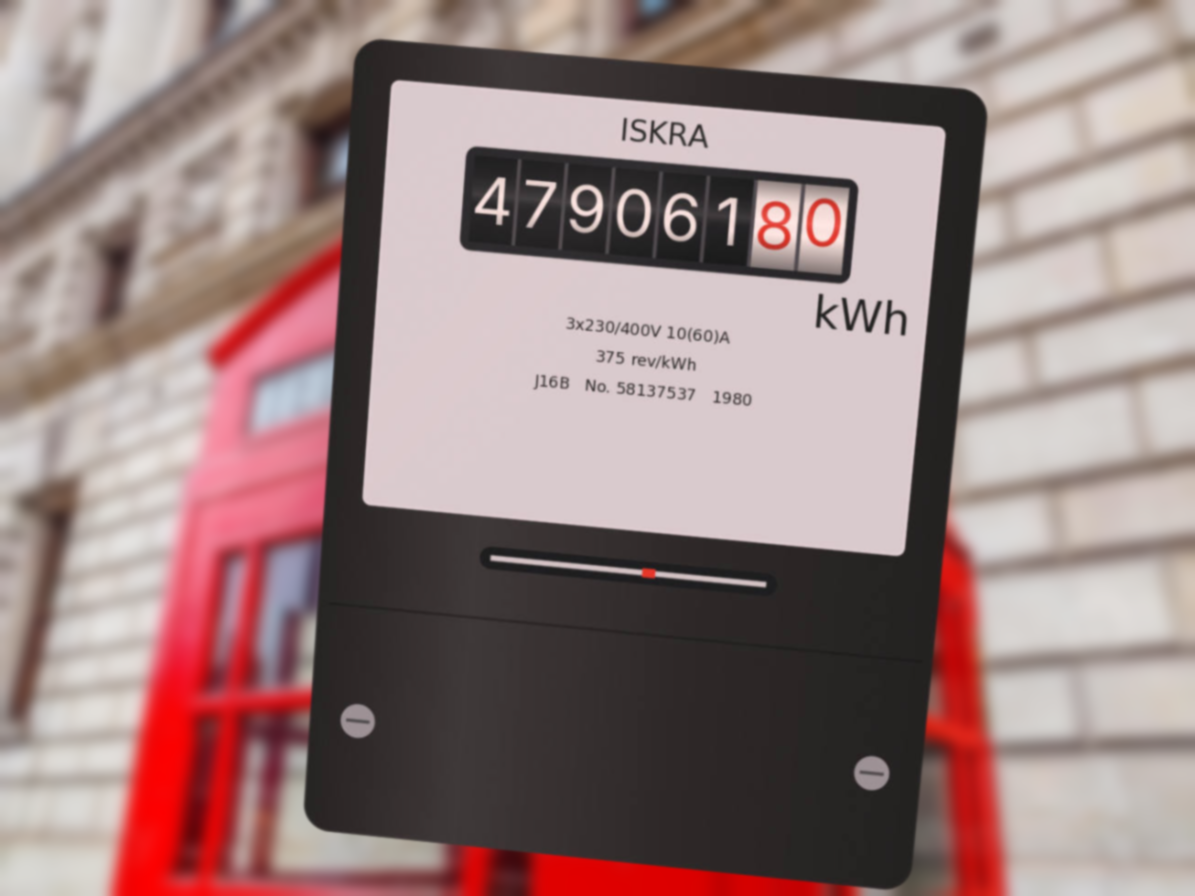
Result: 479061.80 kWh
